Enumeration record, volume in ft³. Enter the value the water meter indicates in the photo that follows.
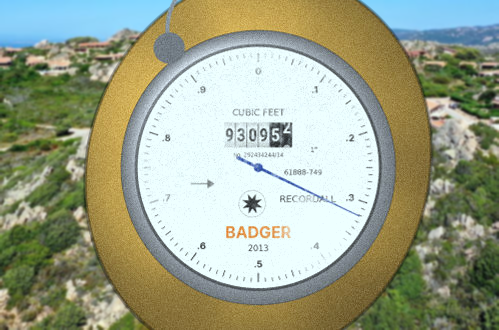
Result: 930952.32 ft³
